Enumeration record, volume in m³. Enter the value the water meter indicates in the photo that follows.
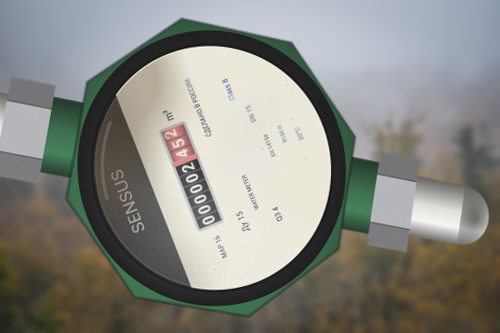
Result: 2.452 m³
